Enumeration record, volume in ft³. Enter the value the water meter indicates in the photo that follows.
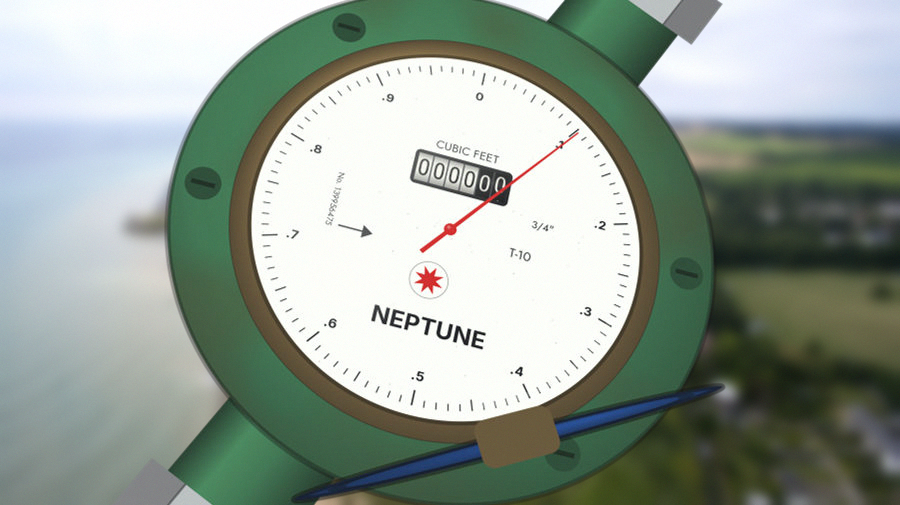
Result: 0.10 ft³
